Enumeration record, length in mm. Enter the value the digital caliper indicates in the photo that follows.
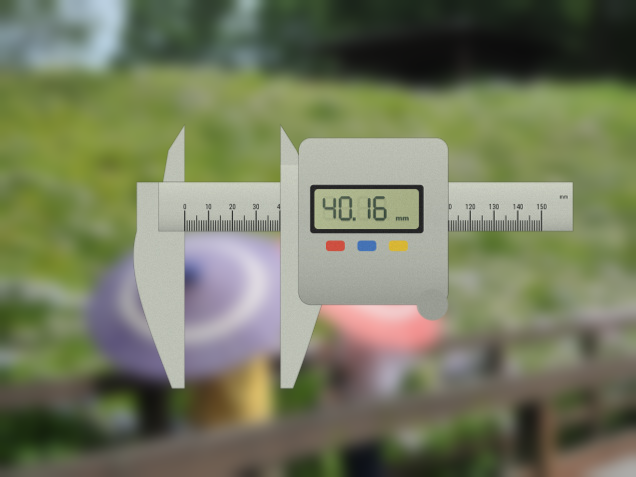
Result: 40.16 mm
